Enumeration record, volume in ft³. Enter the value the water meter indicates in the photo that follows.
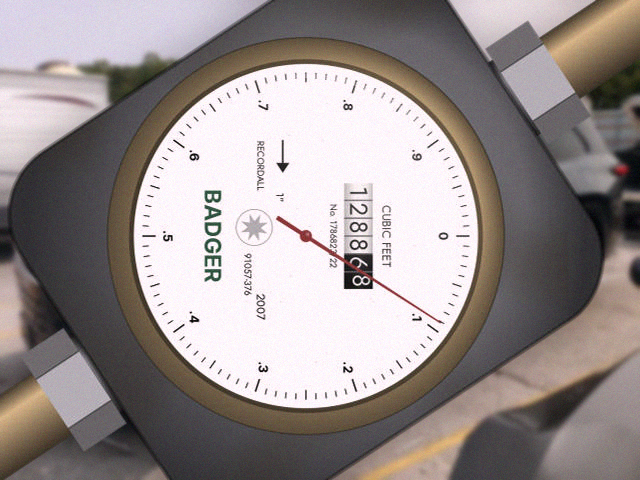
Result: 128868.09 ft³
